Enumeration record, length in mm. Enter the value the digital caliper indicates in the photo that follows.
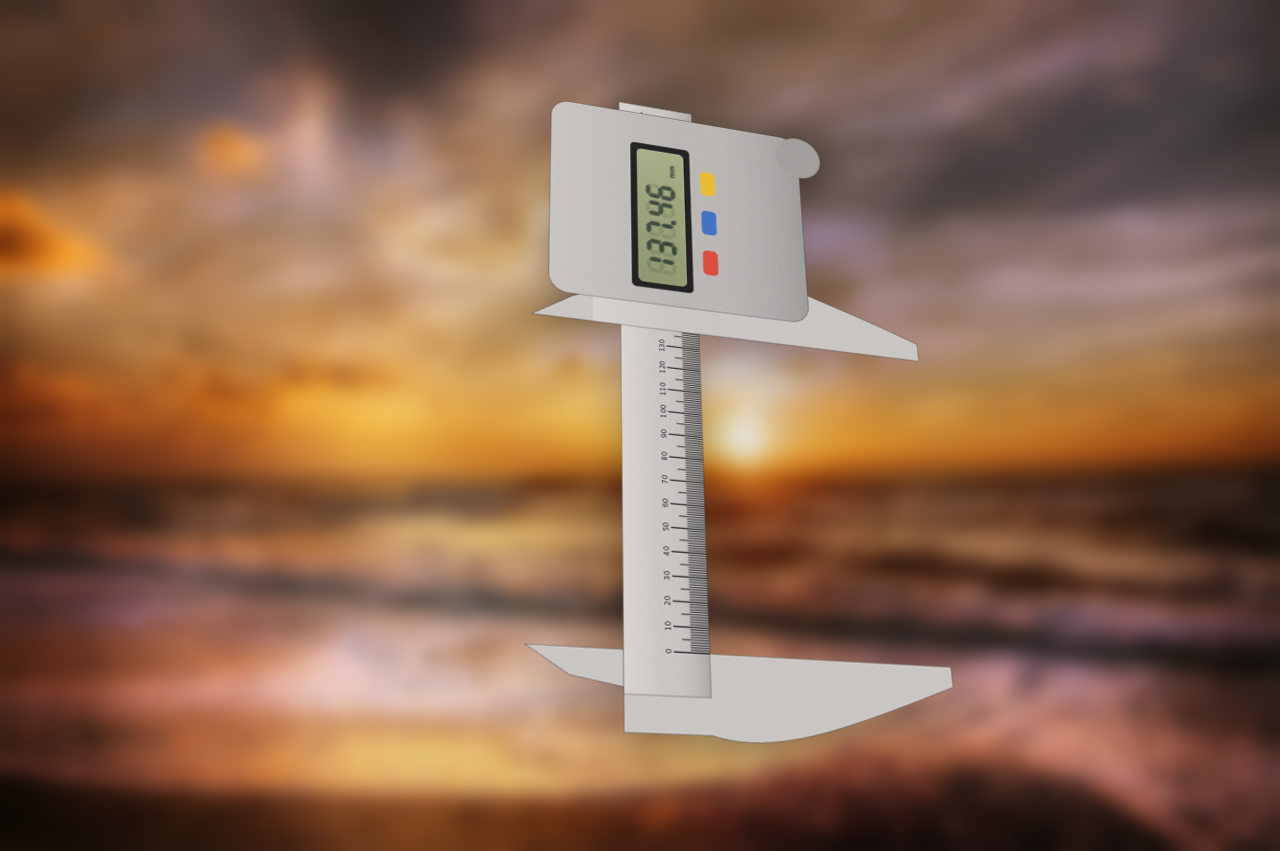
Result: 137.46 mm
